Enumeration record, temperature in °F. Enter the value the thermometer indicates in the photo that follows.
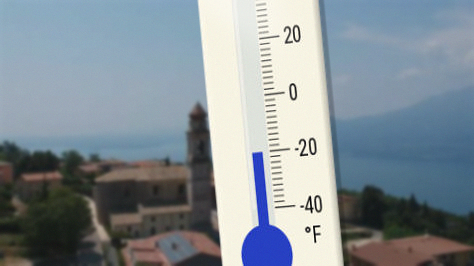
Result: -20 °F
